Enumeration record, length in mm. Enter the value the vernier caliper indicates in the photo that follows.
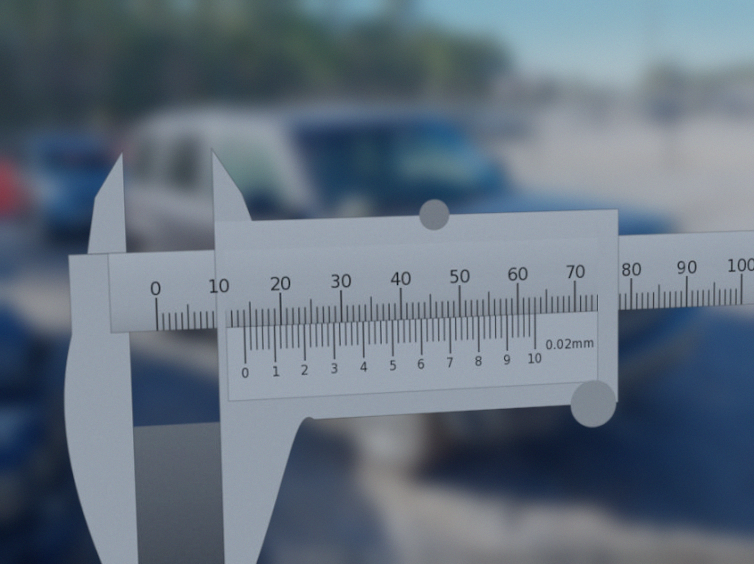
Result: 14.0 mm
